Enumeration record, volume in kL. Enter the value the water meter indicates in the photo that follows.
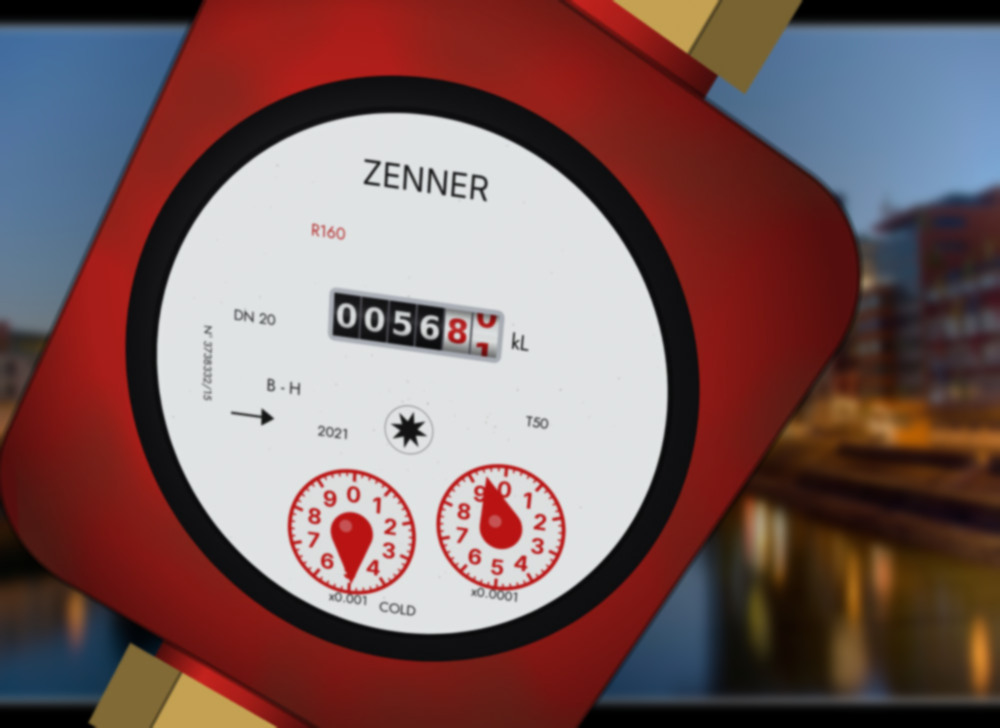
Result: 56.8049 kL
